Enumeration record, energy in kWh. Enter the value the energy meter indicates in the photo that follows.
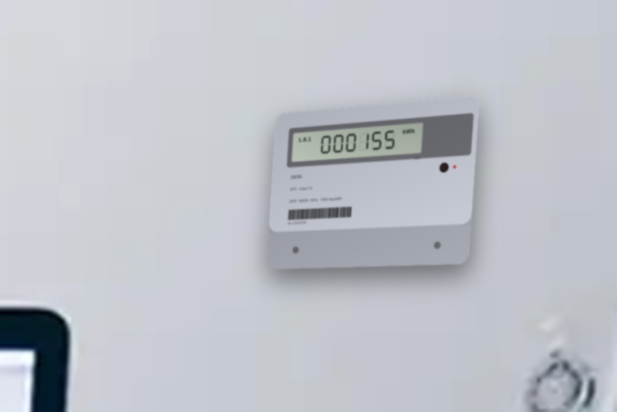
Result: 155 kWh
